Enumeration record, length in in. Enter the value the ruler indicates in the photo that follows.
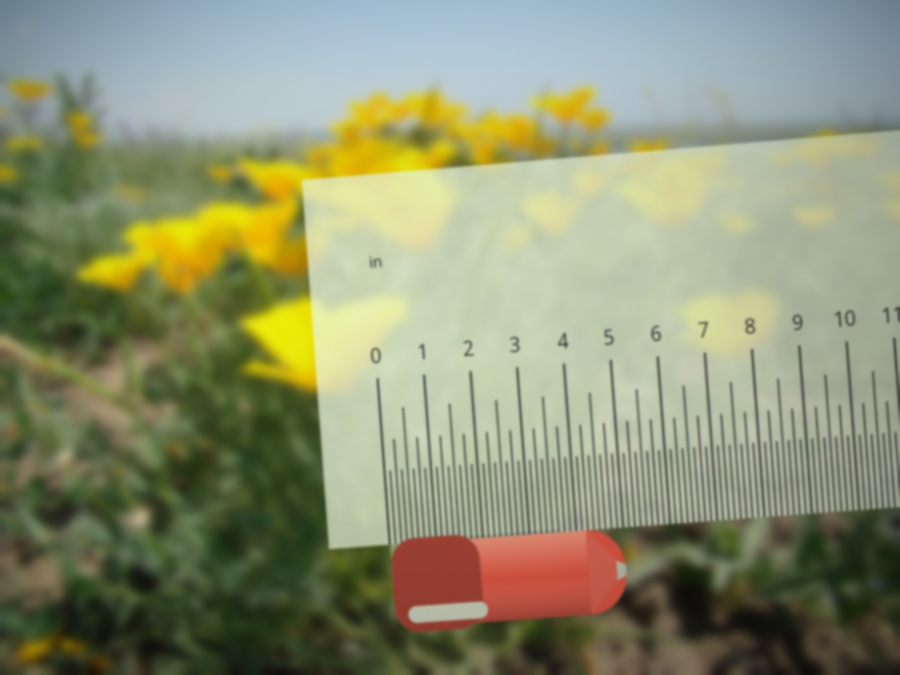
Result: 5 in
